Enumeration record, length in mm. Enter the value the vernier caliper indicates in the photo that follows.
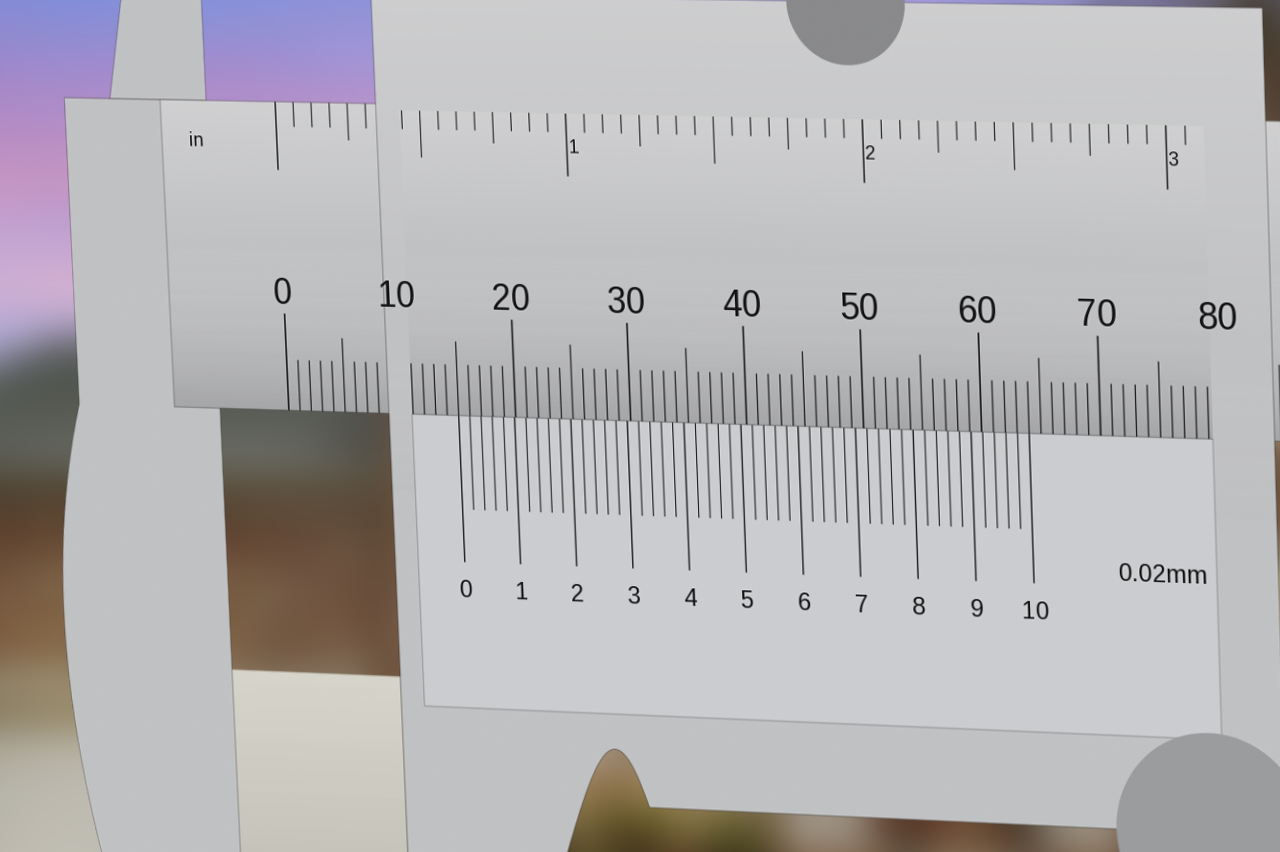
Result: 15.0 mm
